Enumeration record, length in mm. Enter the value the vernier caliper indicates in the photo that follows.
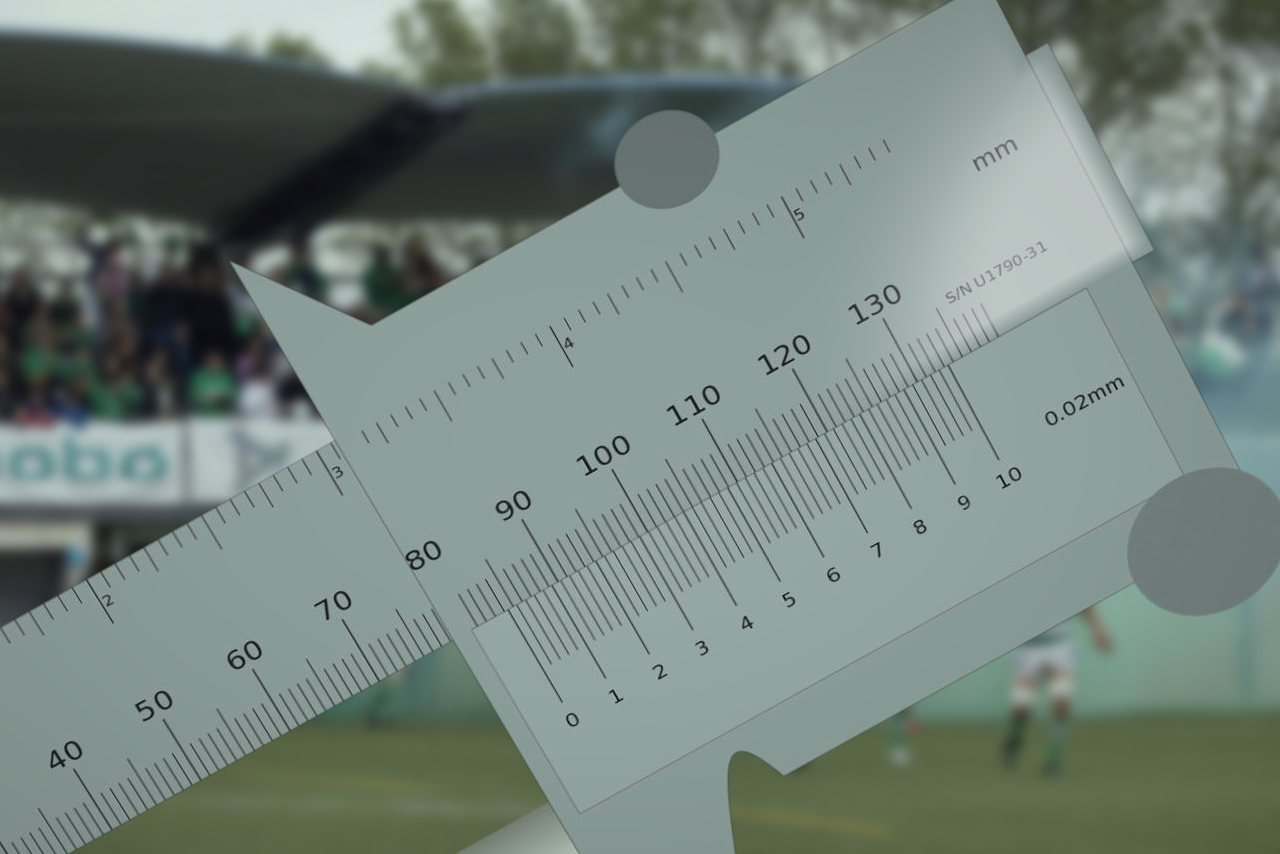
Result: 84.4 mm
